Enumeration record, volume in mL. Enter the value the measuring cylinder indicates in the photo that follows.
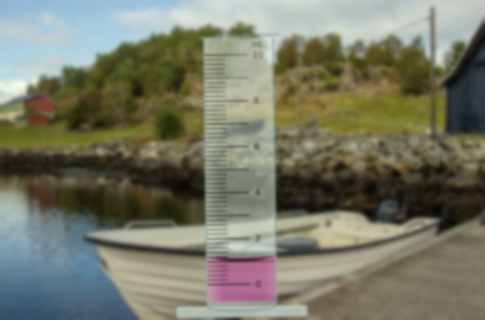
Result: 1 mL
